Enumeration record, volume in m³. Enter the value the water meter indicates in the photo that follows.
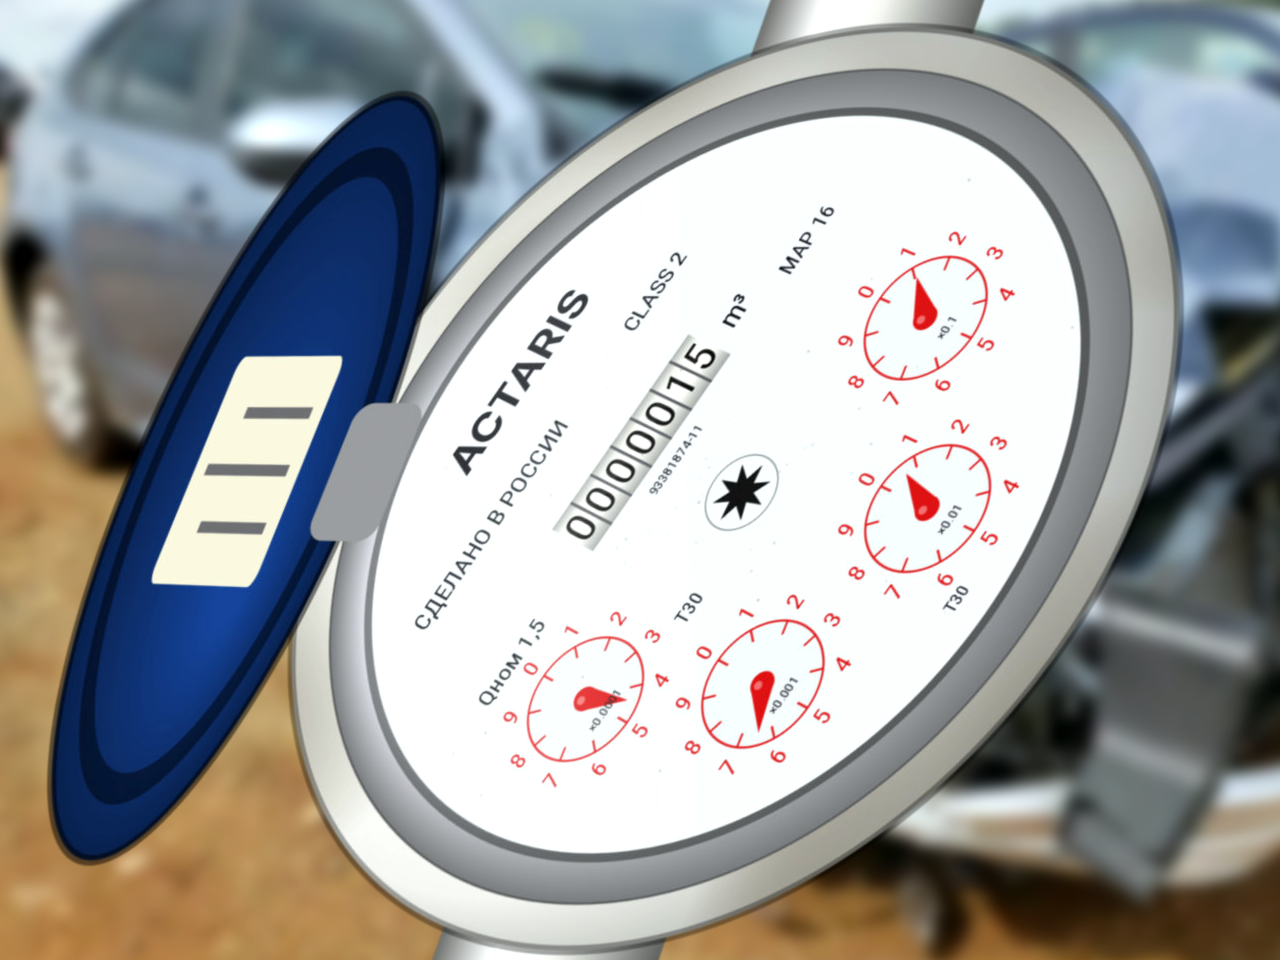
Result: 15.1064 m³
